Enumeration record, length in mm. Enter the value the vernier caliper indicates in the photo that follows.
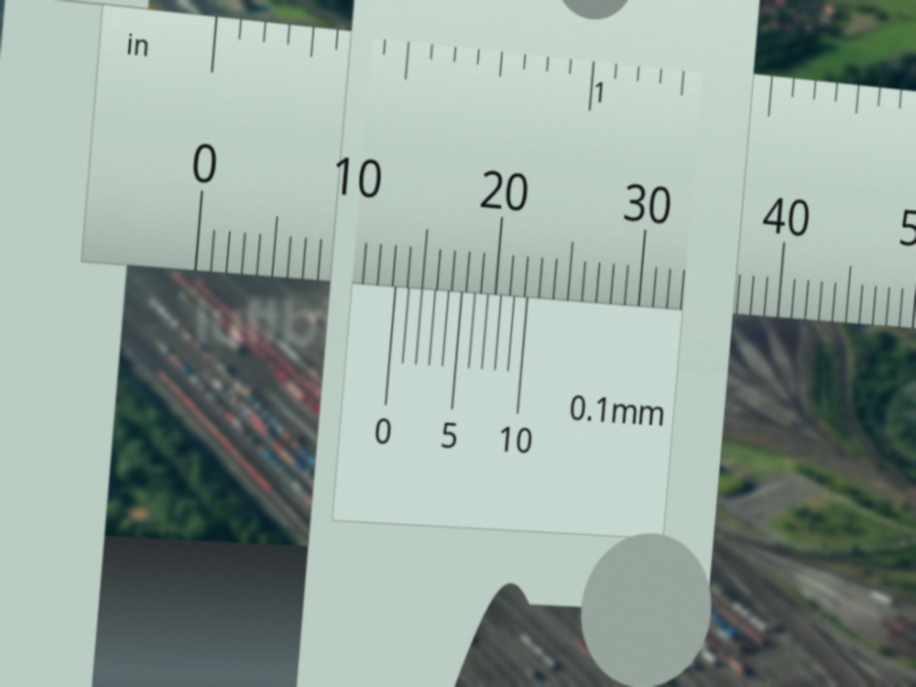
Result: 13.2 mm
